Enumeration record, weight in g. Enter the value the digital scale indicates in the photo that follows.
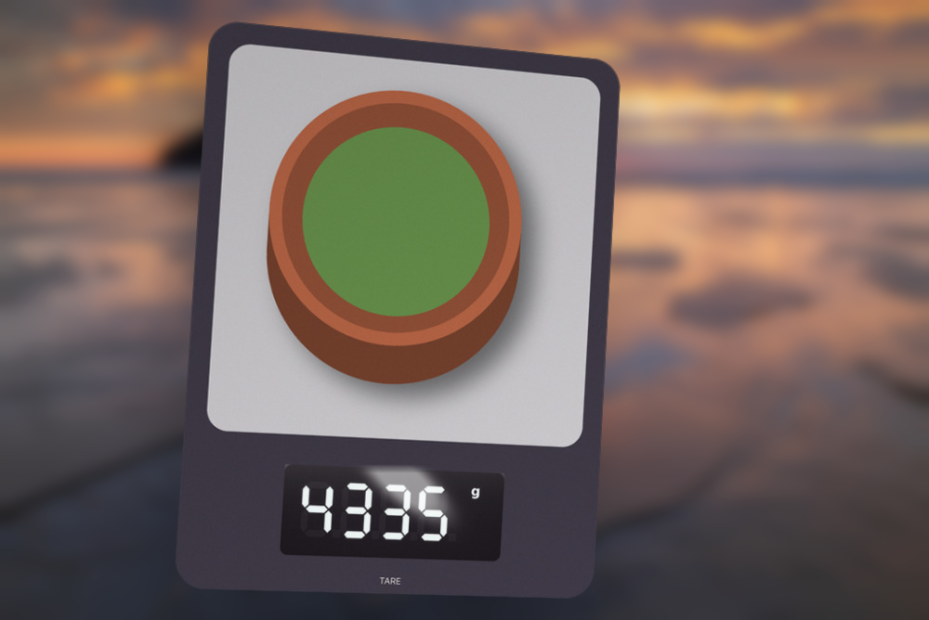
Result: 4335 g
